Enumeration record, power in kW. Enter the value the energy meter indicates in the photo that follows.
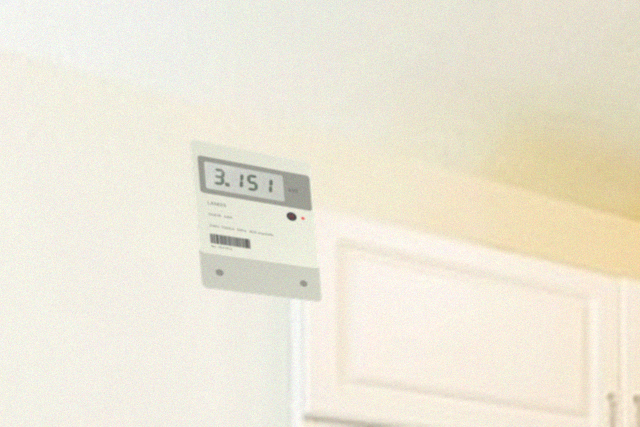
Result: 3.151 kW
